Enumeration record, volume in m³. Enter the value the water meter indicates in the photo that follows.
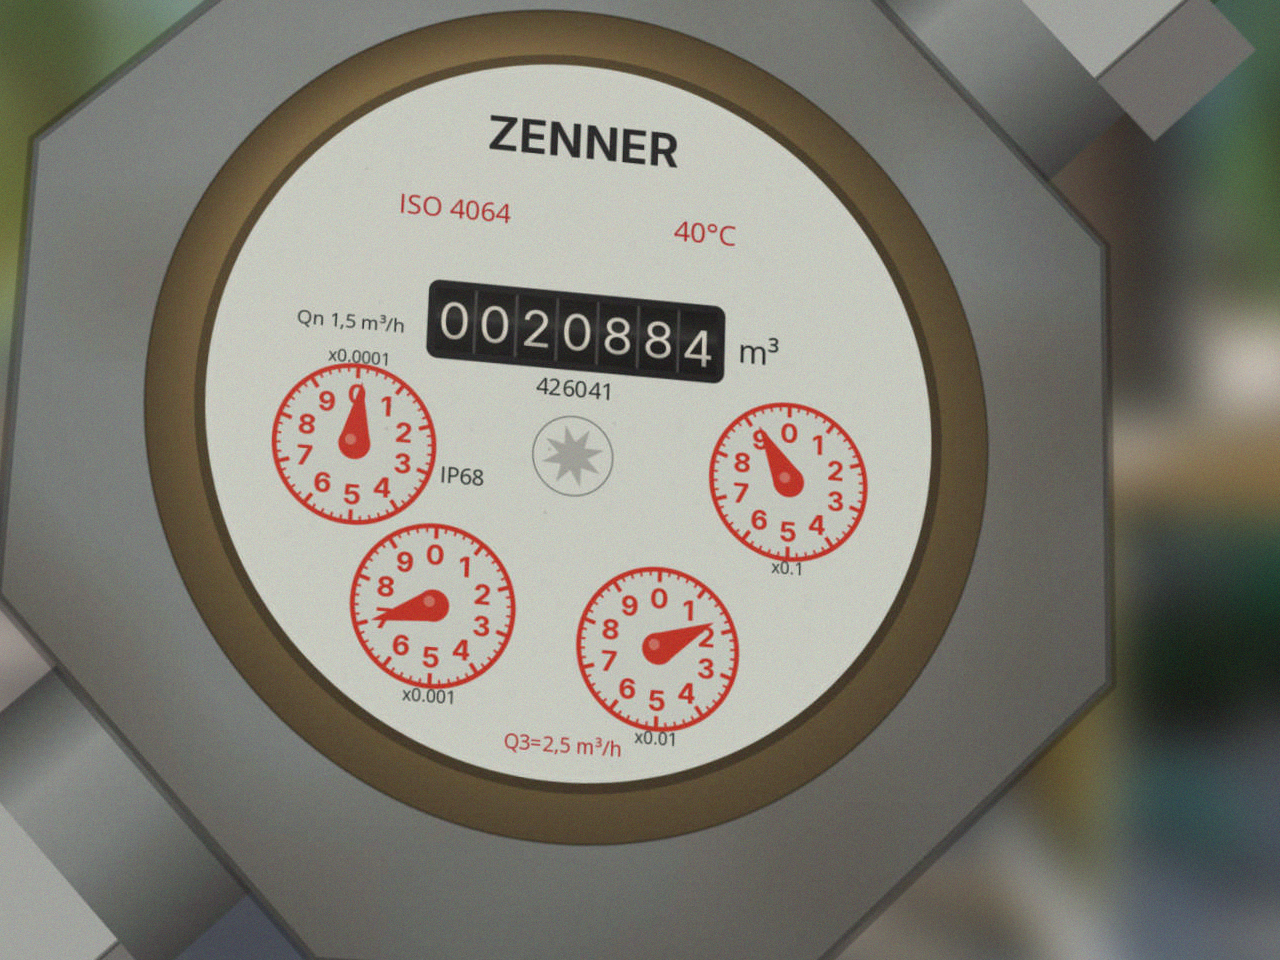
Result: 20883.9170 m³
